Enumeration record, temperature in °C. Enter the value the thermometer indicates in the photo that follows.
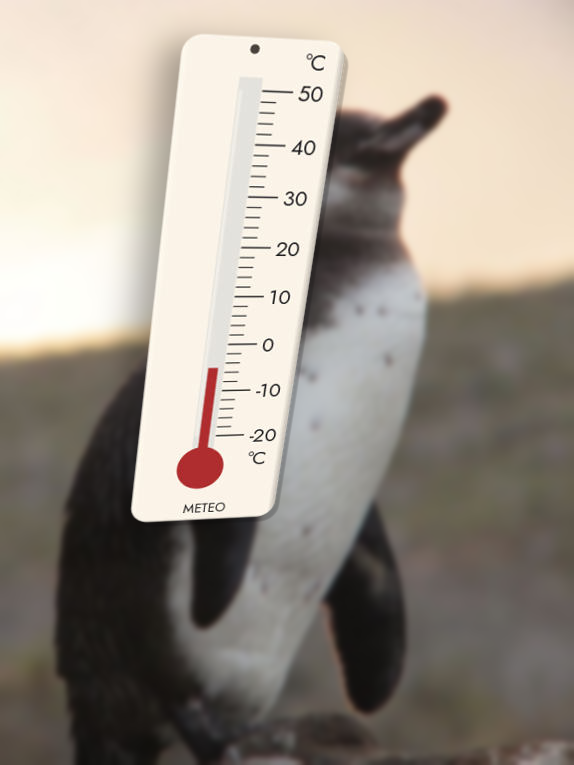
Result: -5 °C
